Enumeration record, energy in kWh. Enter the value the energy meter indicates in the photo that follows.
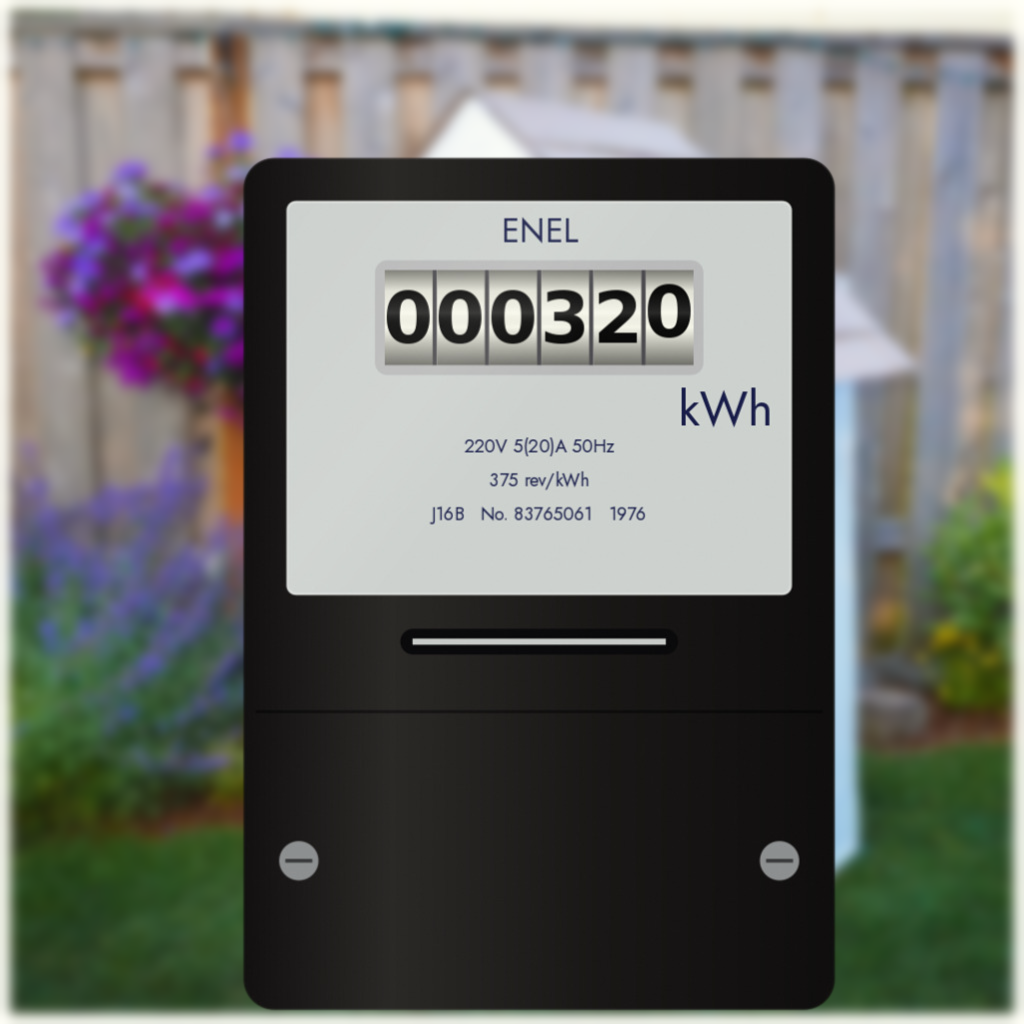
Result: 320 kWh
